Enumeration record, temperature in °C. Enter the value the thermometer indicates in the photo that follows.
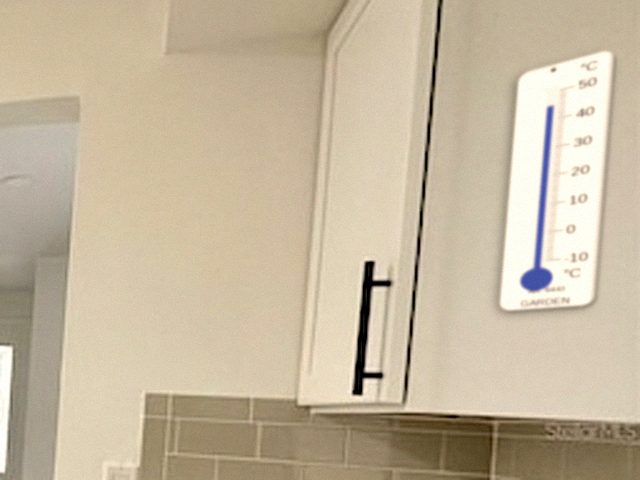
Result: 45 °C
